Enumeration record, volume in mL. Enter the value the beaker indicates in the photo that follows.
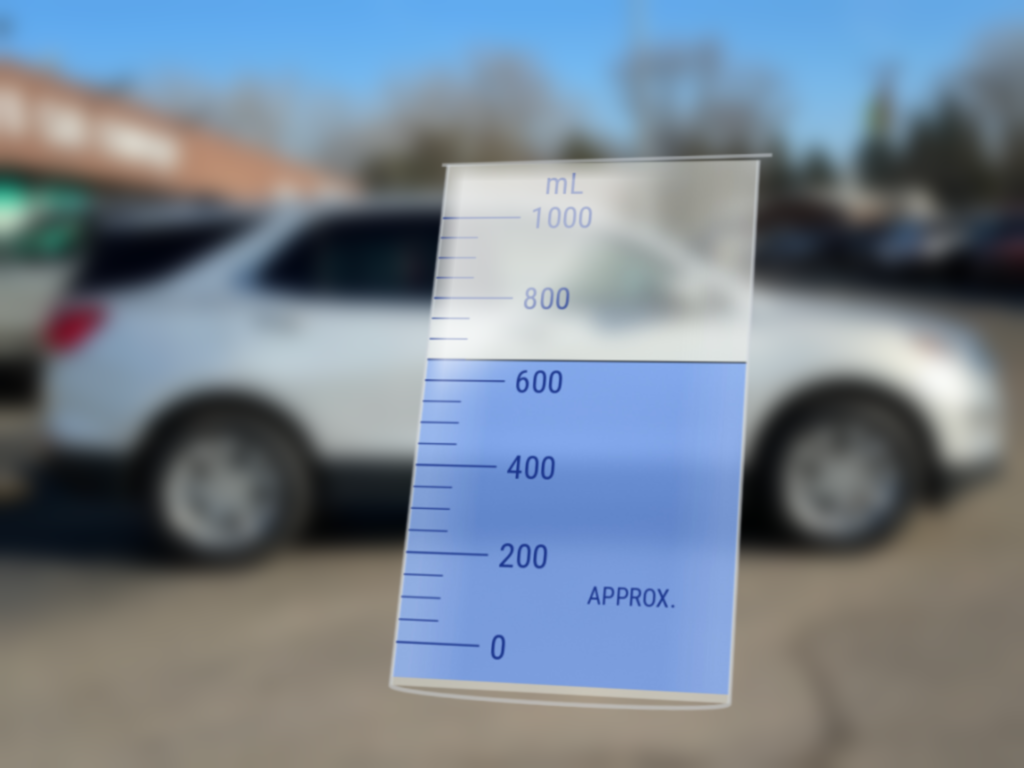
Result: 650 mL
